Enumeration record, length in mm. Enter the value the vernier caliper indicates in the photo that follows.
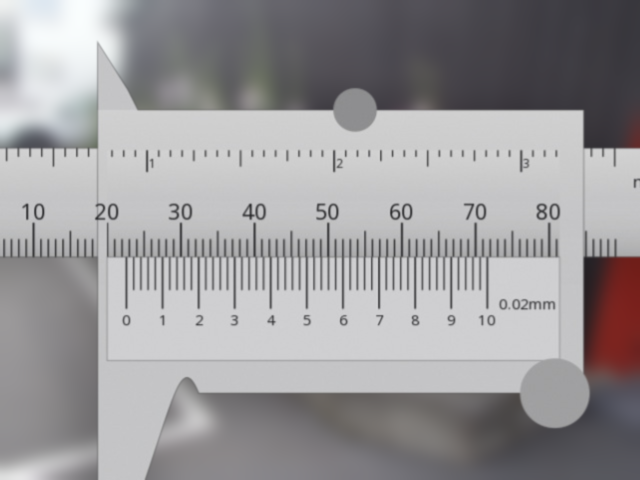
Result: 22.6 mm
